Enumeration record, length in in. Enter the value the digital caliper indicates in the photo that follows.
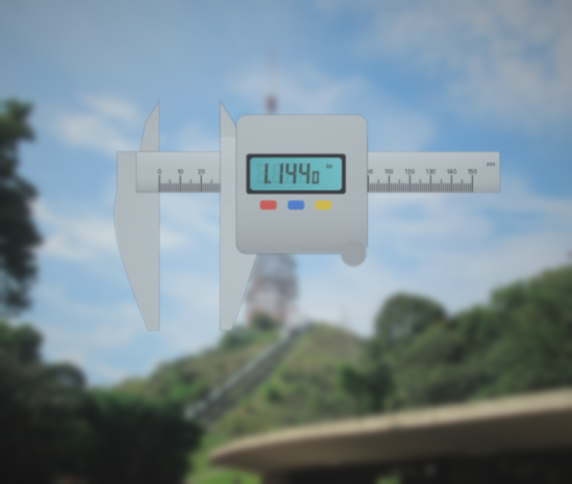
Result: 1.1440 in
